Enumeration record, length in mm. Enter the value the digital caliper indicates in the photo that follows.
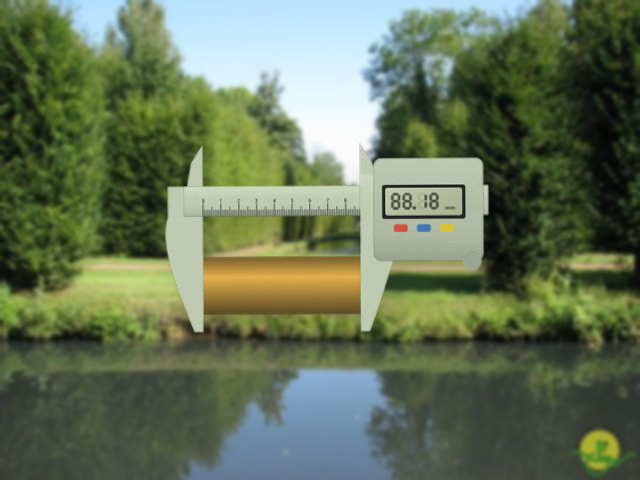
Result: 88.18 mm
